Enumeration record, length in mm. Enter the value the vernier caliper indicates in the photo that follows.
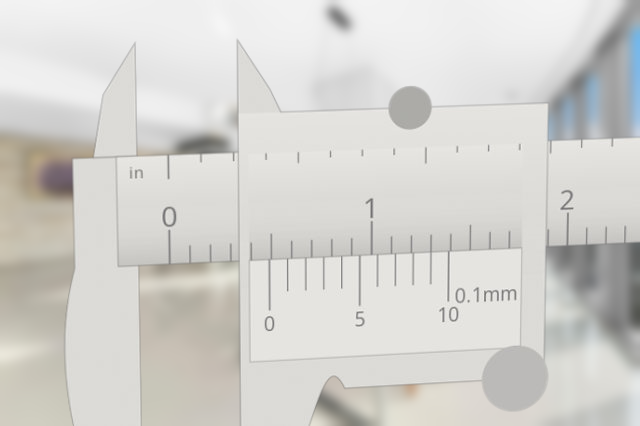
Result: 4.9 mm
